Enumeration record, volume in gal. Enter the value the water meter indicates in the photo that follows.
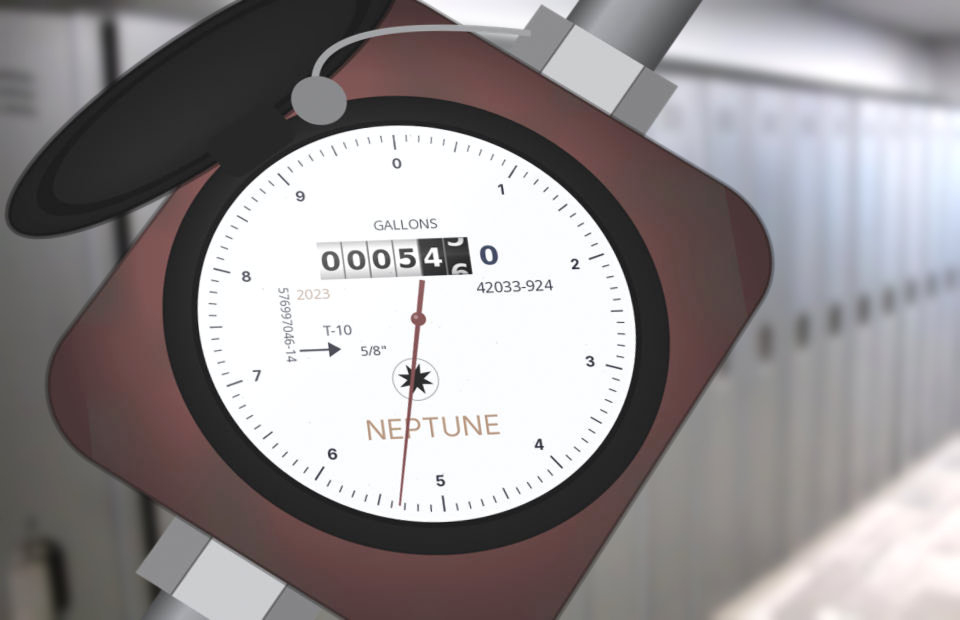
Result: 5455.3 gal
